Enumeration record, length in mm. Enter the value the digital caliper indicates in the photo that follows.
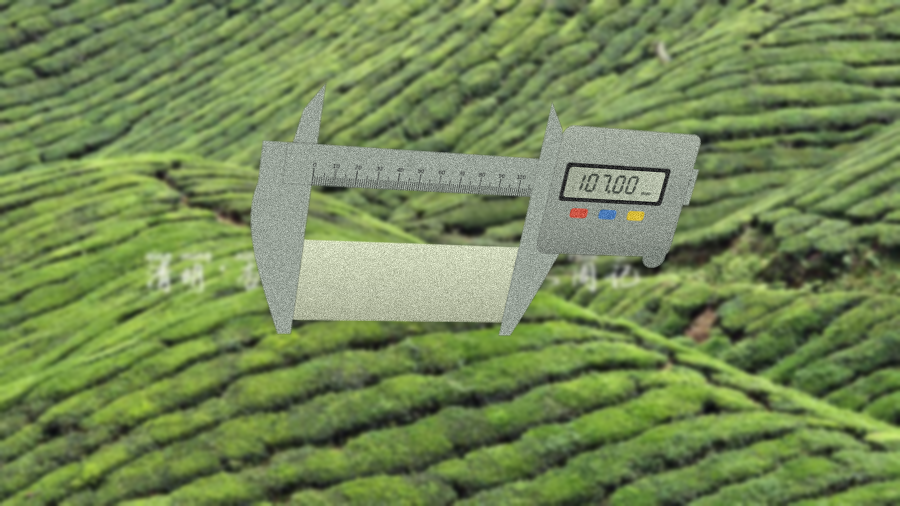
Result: 107.00 mm
